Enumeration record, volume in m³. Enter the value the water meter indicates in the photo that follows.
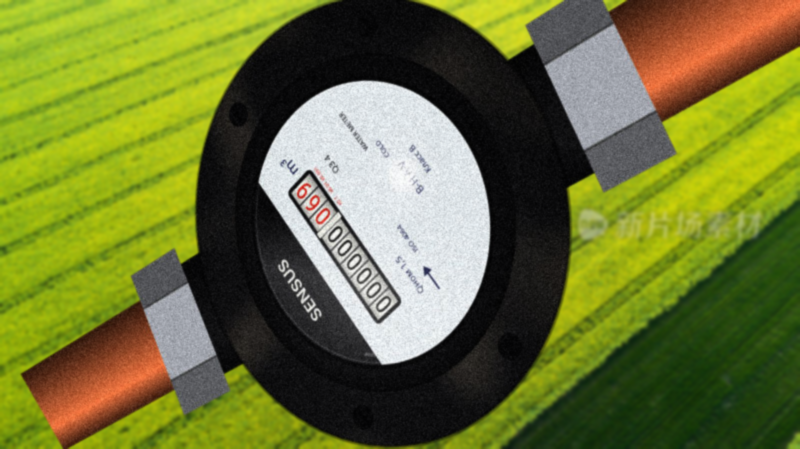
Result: 0.069 m³
